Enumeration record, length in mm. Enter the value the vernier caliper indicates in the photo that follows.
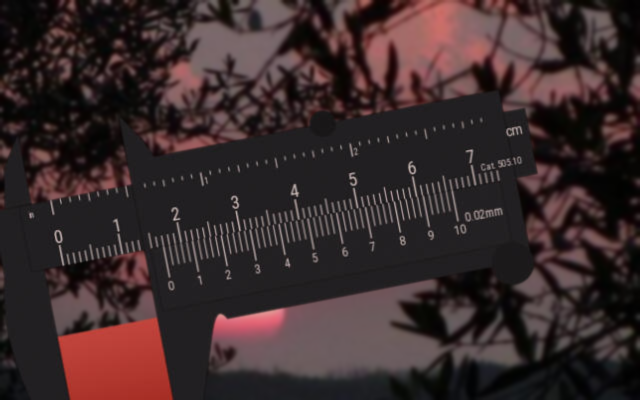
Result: 17.0 mm
